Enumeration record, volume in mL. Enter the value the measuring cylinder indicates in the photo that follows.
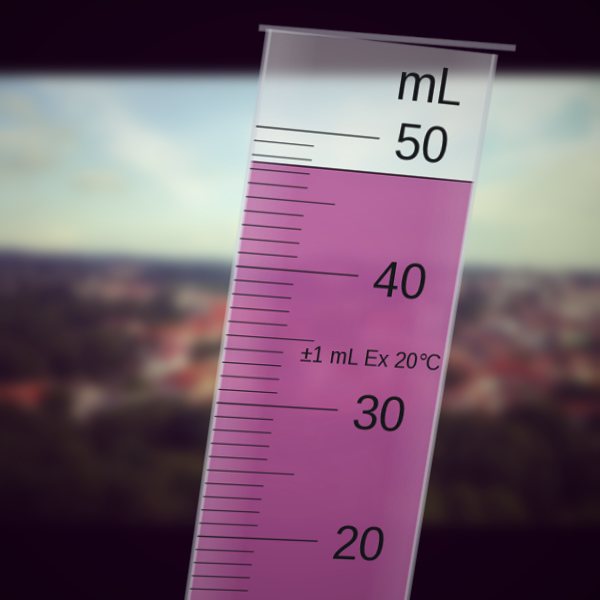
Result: 47.5 mL
